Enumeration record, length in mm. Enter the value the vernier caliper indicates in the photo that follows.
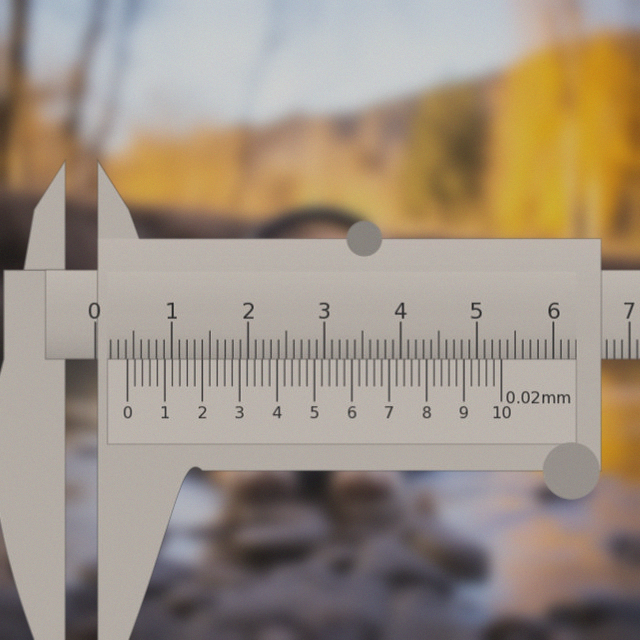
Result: 4.2 mm
